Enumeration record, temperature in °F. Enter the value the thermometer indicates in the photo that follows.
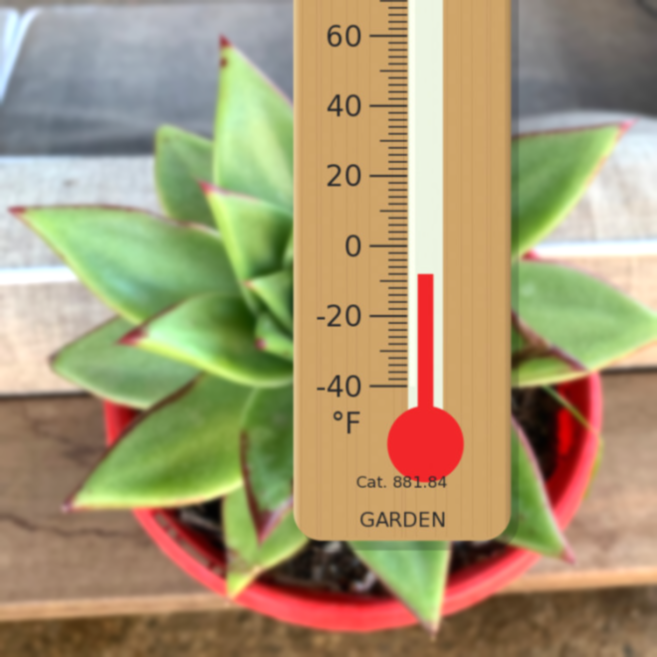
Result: -8 °F
